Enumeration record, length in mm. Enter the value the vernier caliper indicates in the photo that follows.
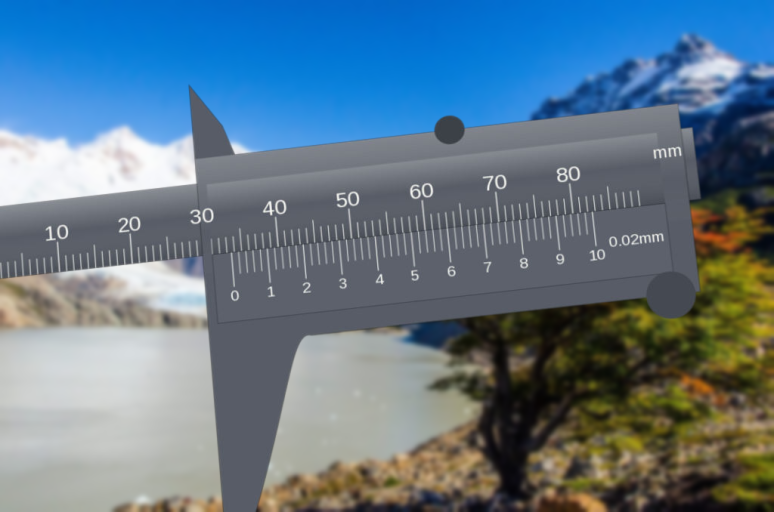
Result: 33.6 mm
